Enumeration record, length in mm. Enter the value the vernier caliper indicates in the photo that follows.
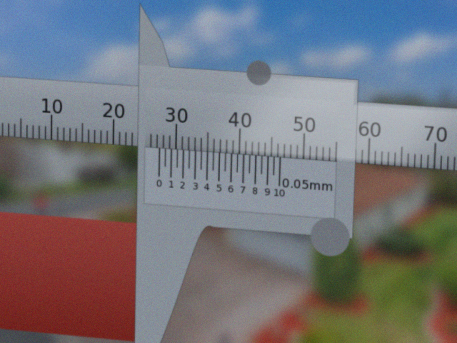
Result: 27.4 mm
